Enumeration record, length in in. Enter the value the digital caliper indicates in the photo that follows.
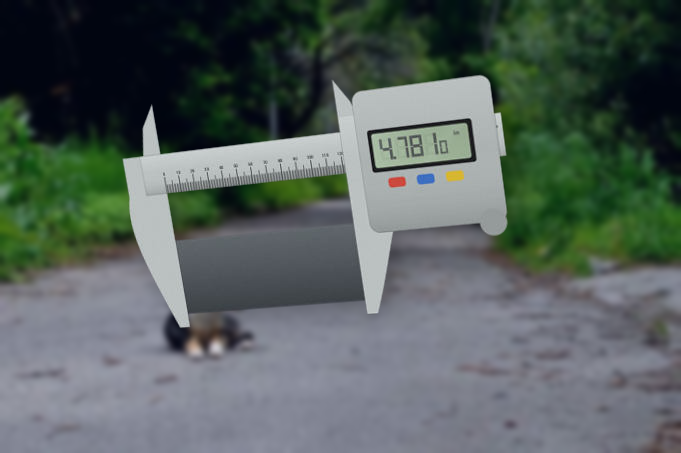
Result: 4.7810 in
